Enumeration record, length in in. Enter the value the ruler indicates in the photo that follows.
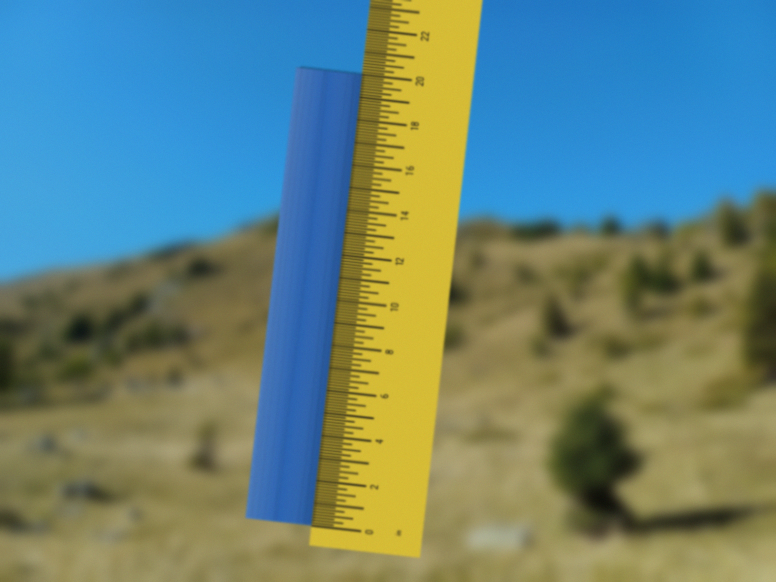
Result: 20 in
